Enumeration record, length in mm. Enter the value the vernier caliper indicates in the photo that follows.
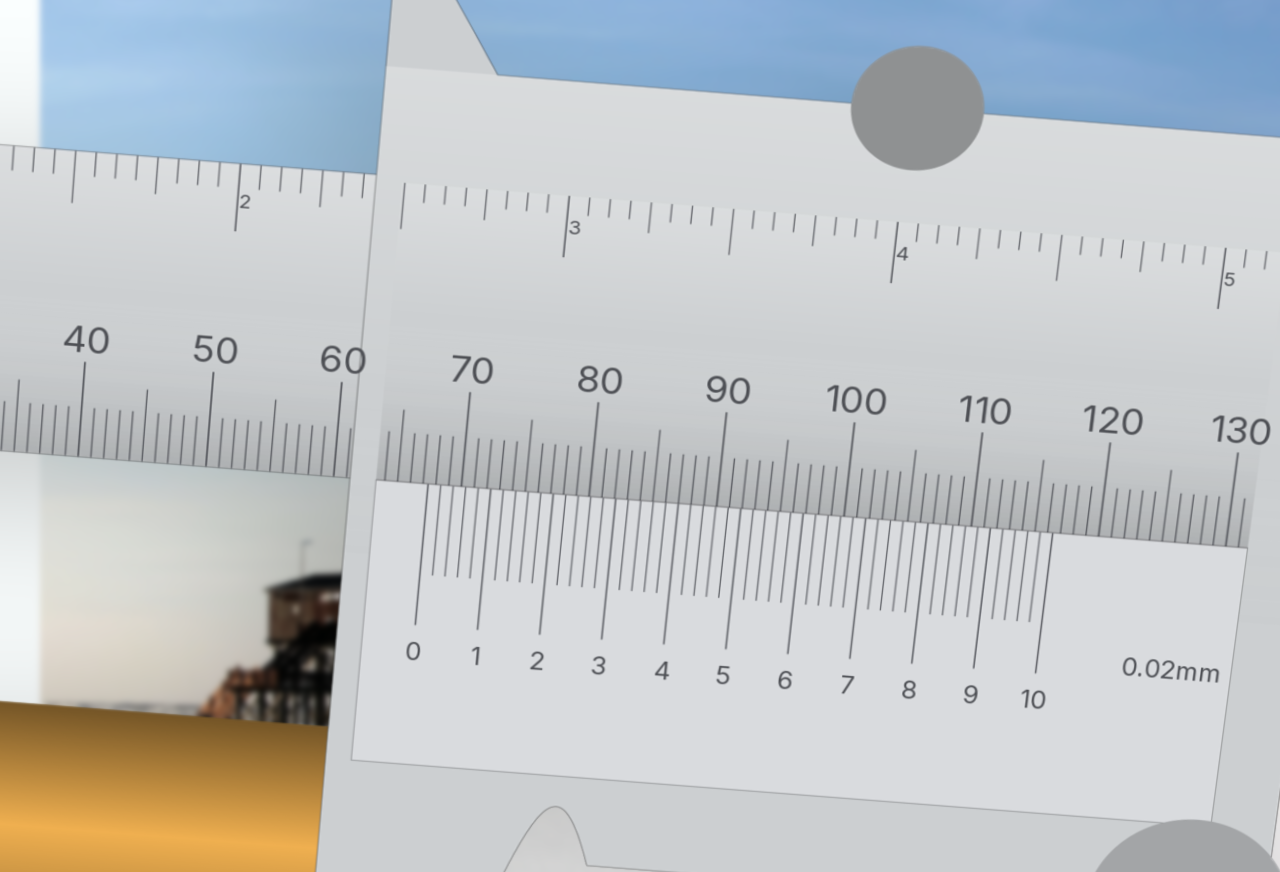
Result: 67.4 mm
